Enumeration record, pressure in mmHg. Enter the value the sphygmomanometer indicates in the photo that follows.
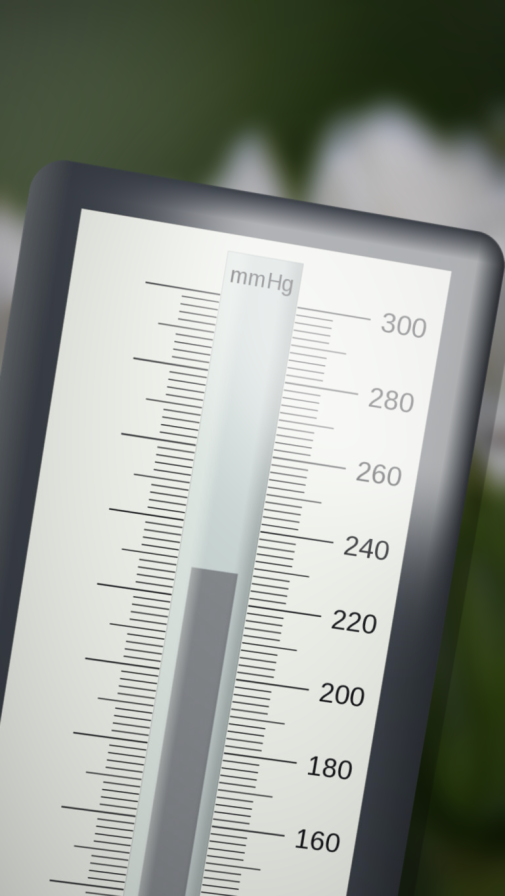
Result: 228 mmHg
